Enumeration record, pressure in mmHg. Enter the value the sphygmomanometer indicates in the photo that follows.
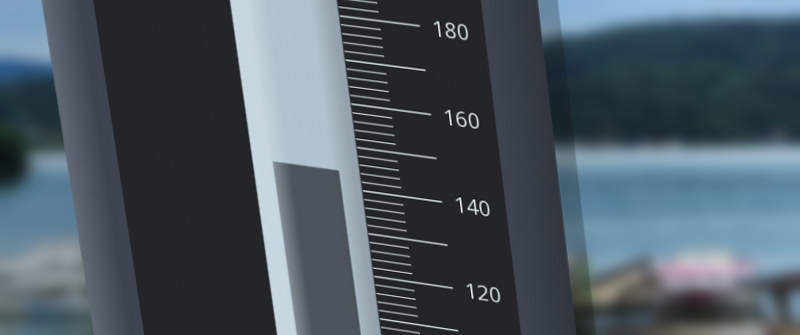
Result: 144 mmHg
